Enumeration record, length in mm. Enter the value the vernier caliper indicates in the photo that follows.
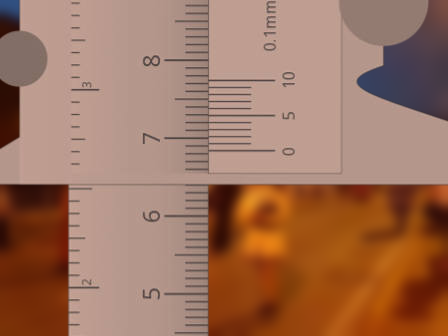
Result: 68.4 mm
